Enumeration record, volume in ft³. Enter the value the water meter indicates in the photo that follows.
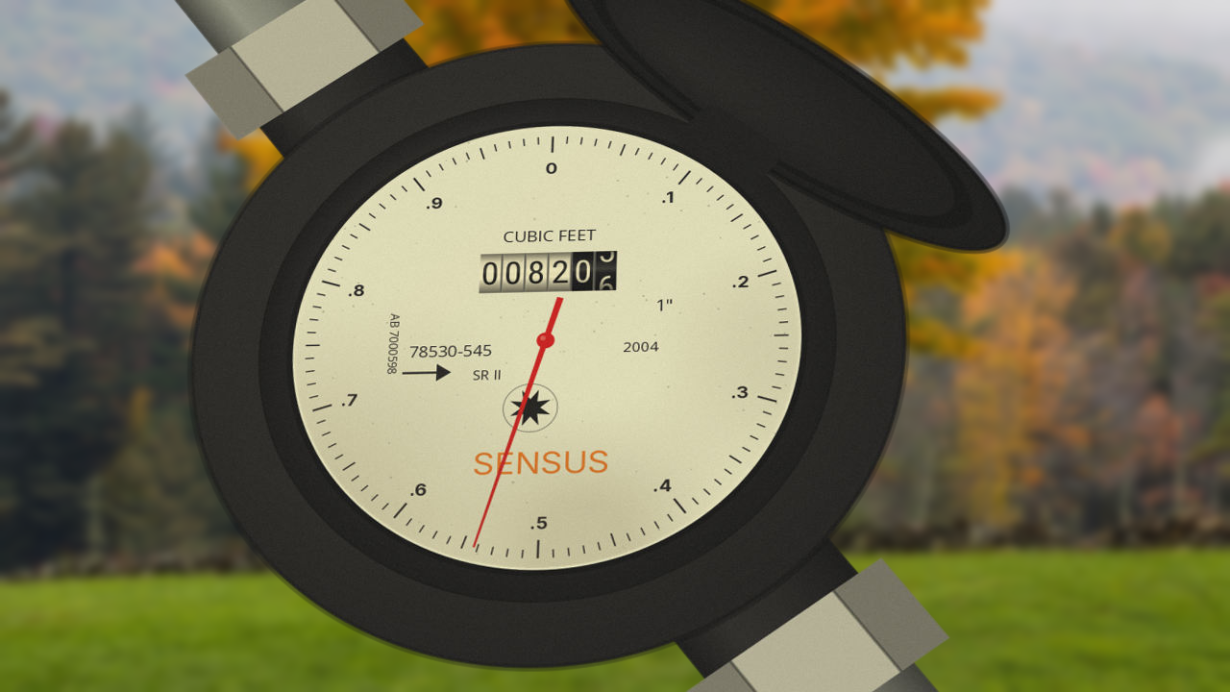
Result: 8205.54 ft³
